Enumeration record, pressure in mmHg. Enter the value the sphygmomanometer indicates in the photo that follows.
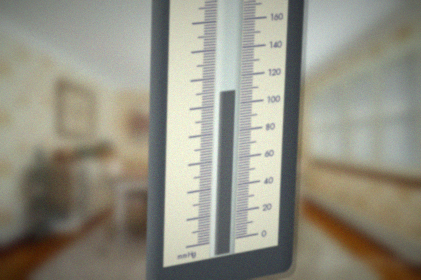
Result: 110 mmHg
